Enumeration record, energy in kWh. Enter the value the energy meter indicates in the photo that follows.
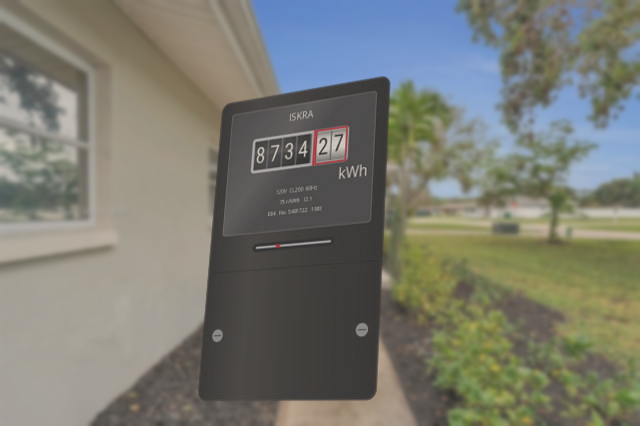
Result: 8734.27 kWh
